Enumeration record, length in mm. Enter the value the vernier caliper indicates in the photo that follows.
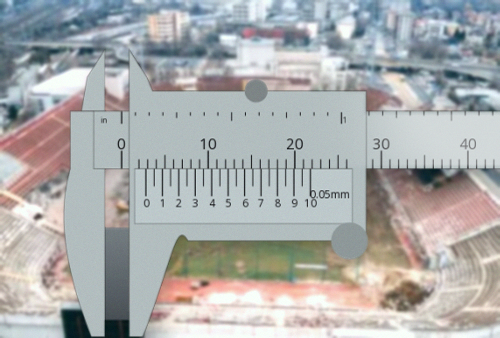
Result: 2.8 mm
